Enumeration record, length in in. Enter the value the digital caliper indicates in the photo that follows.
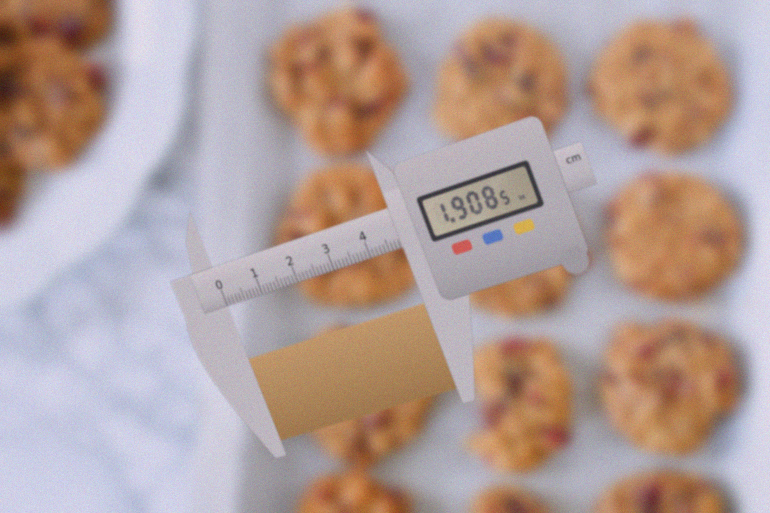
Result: 1.9085 in
